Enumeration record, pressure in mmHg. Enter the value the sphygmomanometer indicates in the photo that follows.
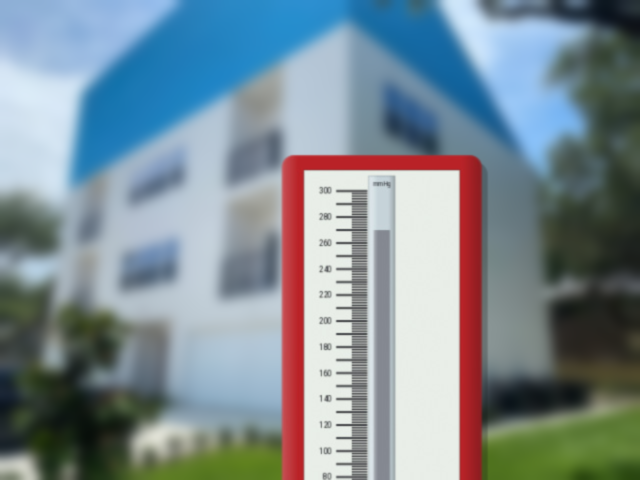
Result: 270 mmHg
